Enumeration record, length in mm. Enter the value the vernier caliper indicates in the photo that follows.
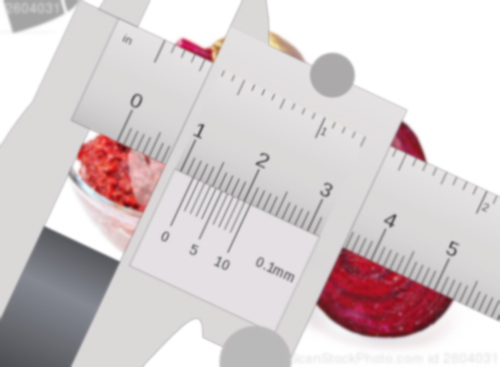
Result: 12.0 mm
